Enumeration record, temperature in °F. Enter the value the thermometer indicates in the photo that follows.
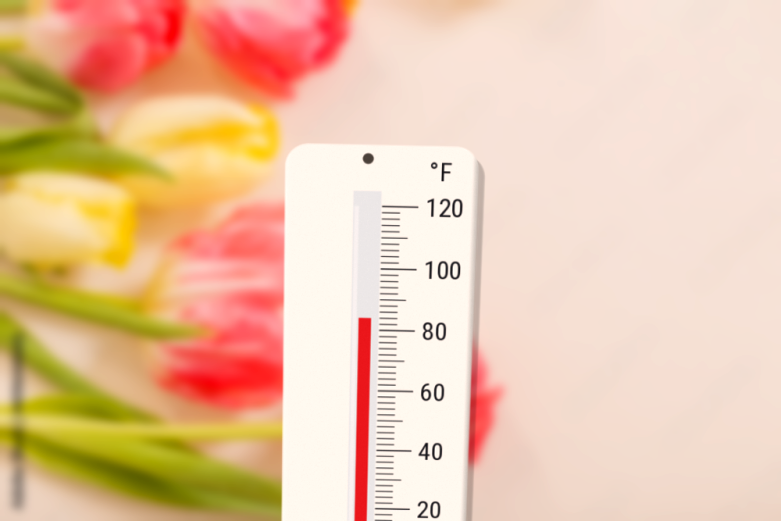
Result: 84 °F
